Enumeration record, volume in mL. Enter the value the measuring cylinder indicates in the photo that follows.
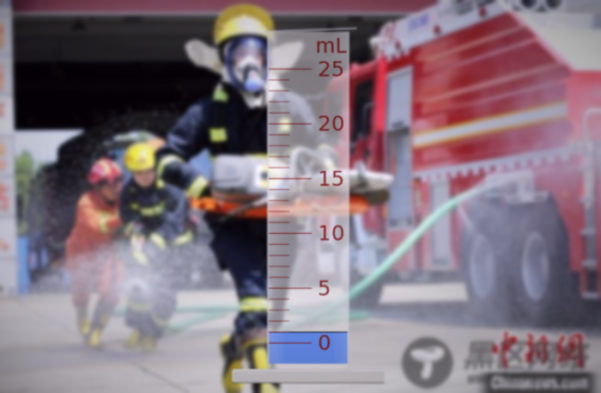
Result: 1 mL
